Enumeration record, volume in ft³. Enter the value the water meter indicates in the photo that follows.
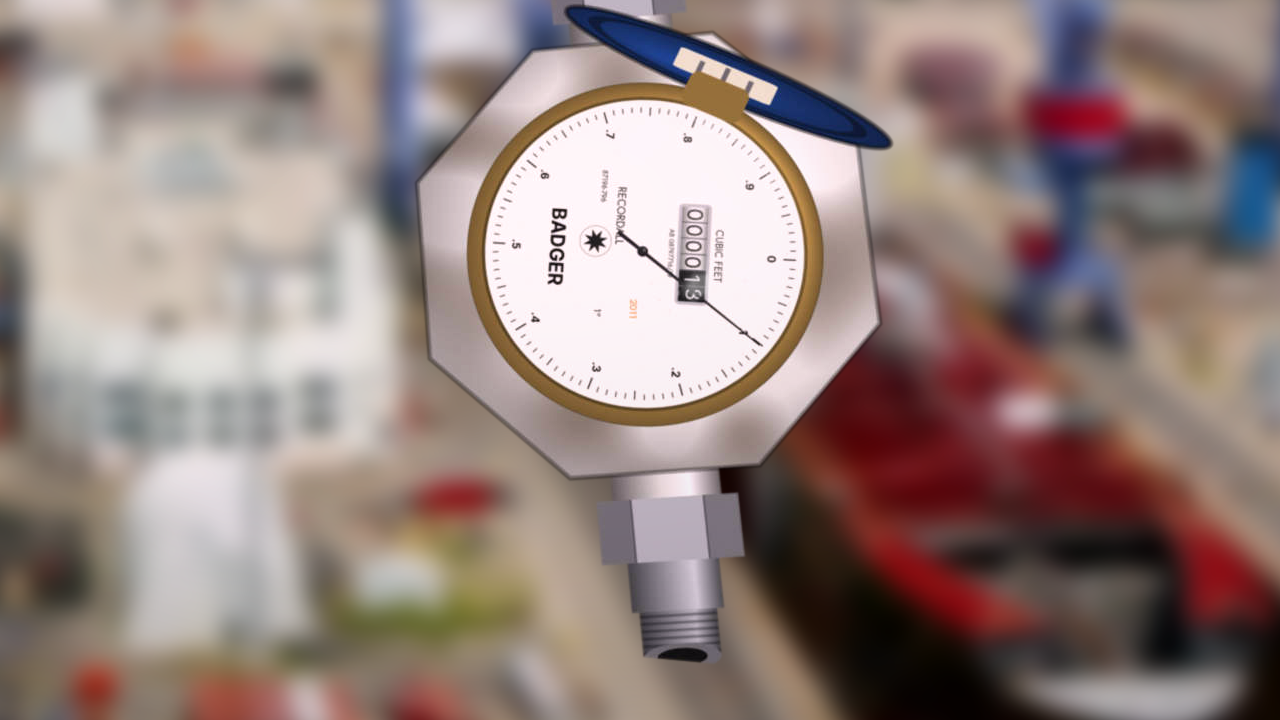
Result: 18.10 ft³
